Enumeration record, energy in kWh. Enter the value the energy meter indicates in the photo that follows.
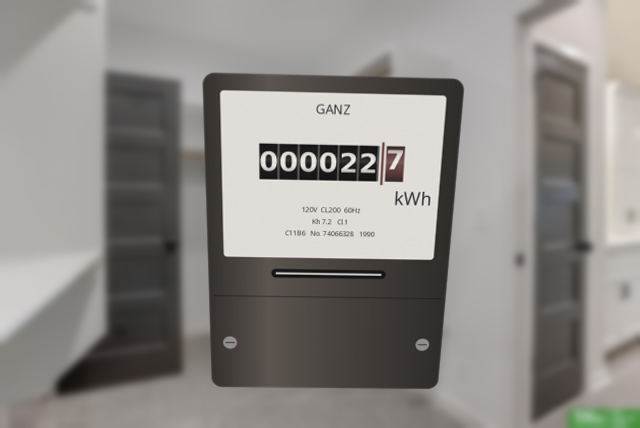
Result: 22.7 kWh
